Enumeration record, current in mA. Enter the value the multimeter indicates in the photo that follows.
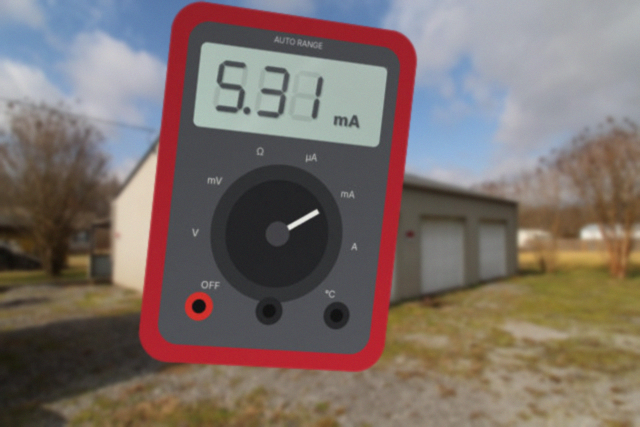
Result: 5.31 mA
